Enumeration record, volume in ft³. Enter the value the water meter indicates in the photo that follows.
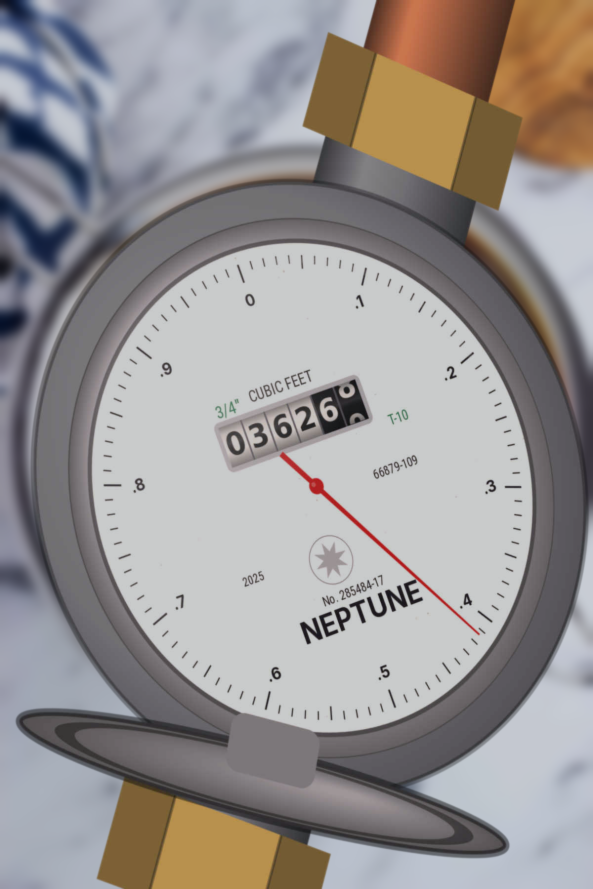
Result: 36268.41 ft³
